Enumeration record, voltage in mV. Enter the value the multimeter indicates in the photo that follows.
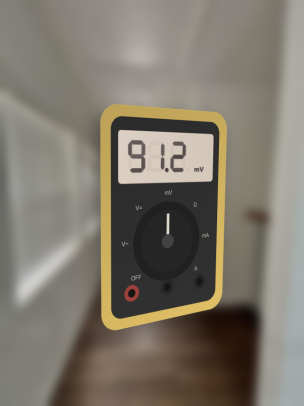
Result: 91.2 mV
